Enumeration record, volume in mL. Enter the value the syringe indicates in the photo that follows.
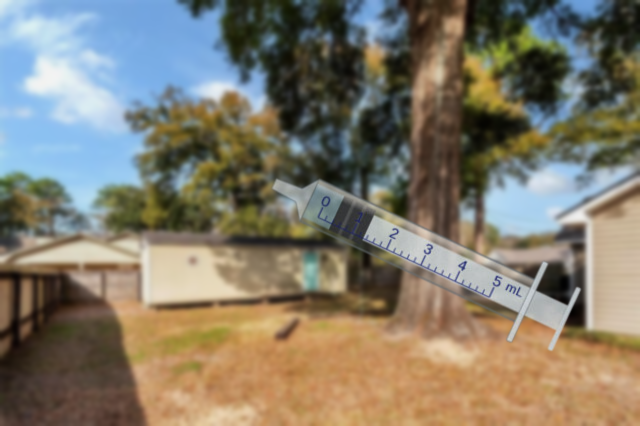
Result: 0.4 mL
